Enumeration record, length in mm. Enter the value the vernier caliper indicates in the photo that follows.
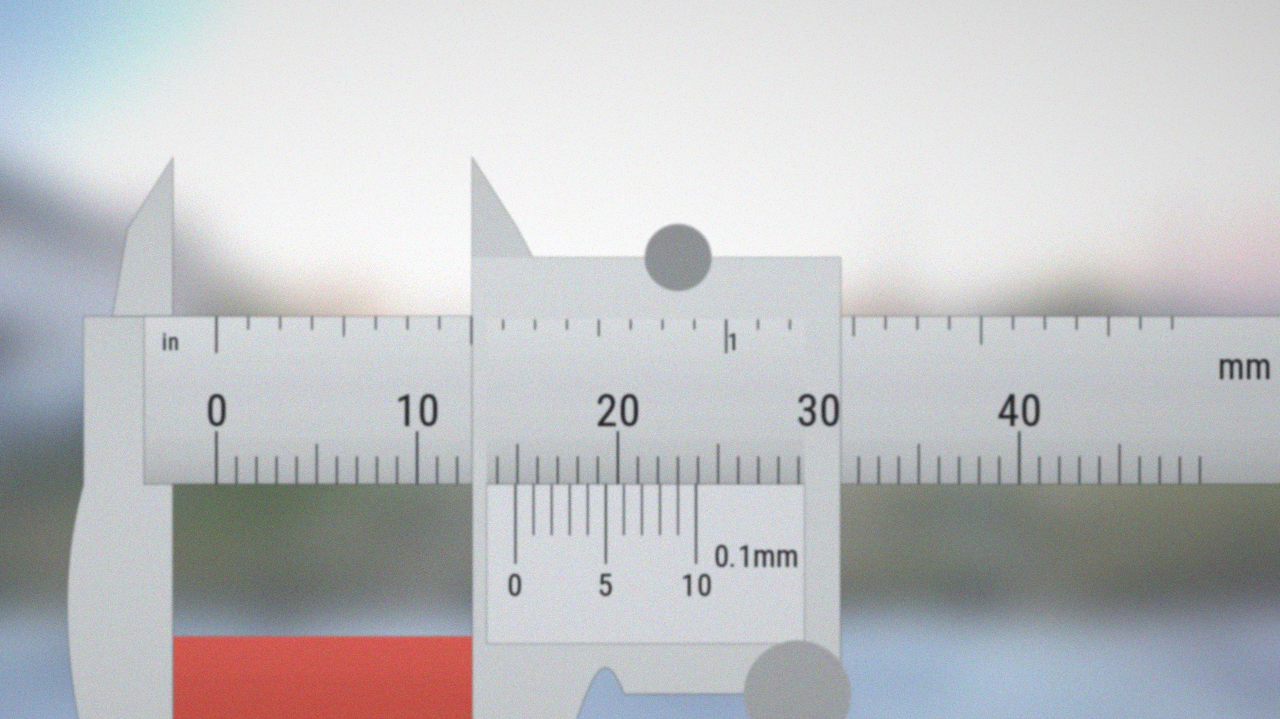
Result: 14.9 mm
